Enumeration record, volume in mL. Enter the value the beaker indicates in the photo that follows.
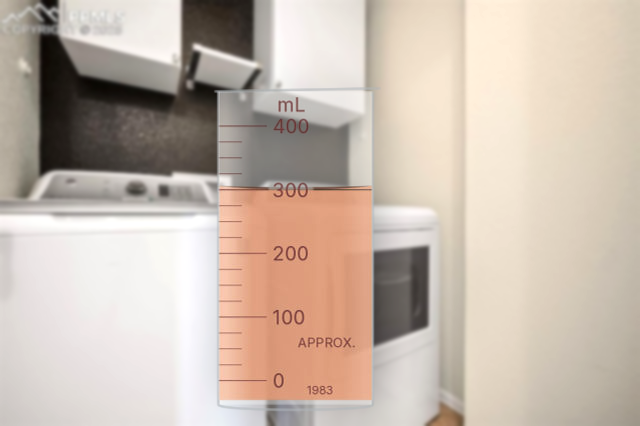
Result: 300 mL
